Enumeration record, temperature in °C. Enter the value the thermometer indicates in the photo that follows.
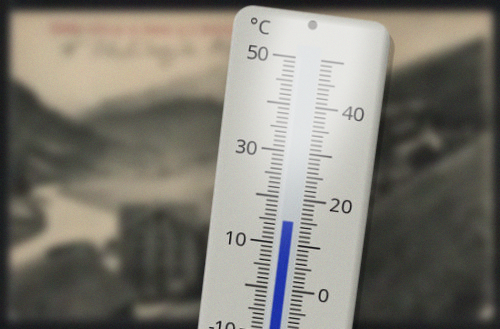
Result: 15 °C
